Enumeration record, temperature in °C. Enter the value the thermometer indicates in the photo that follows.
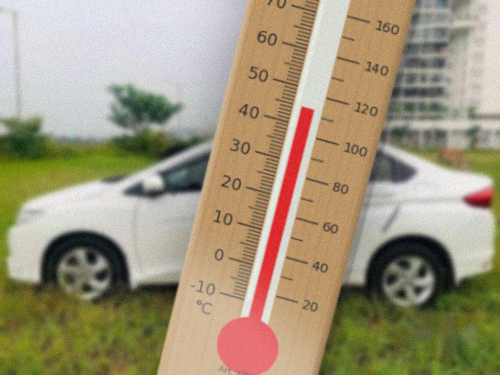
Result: 45 °C
